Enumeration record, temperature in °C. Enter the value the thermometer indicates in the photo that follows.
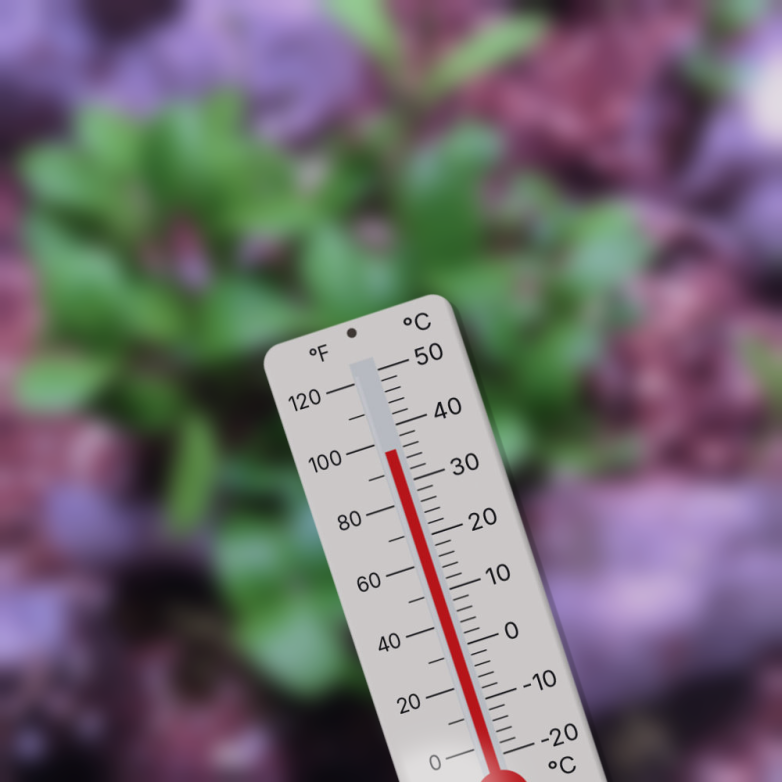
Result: 36 °C
